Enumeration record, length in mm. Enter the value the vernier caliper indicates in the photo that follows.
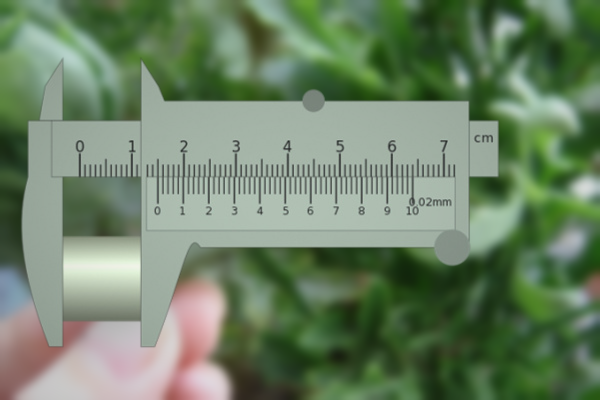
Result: 15.0 mm
